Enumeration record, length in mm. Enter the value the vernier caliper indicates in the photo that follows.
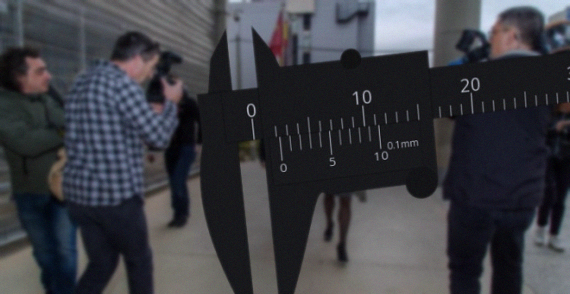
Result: 2.3 mm
